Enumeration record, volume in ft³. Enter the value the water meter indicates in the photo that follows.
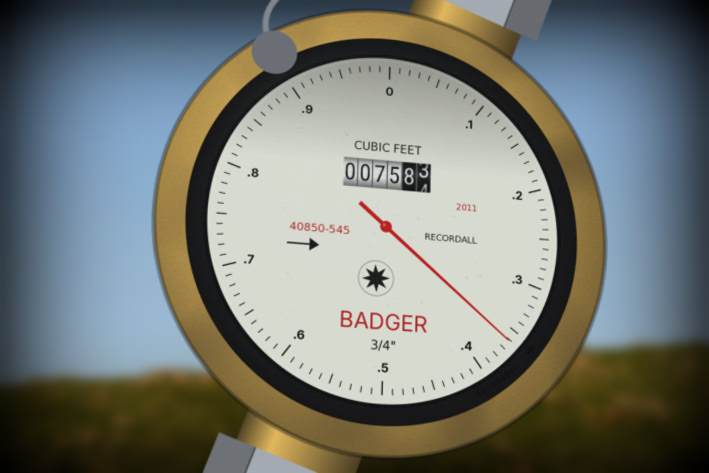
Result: 7583.36 ft³
